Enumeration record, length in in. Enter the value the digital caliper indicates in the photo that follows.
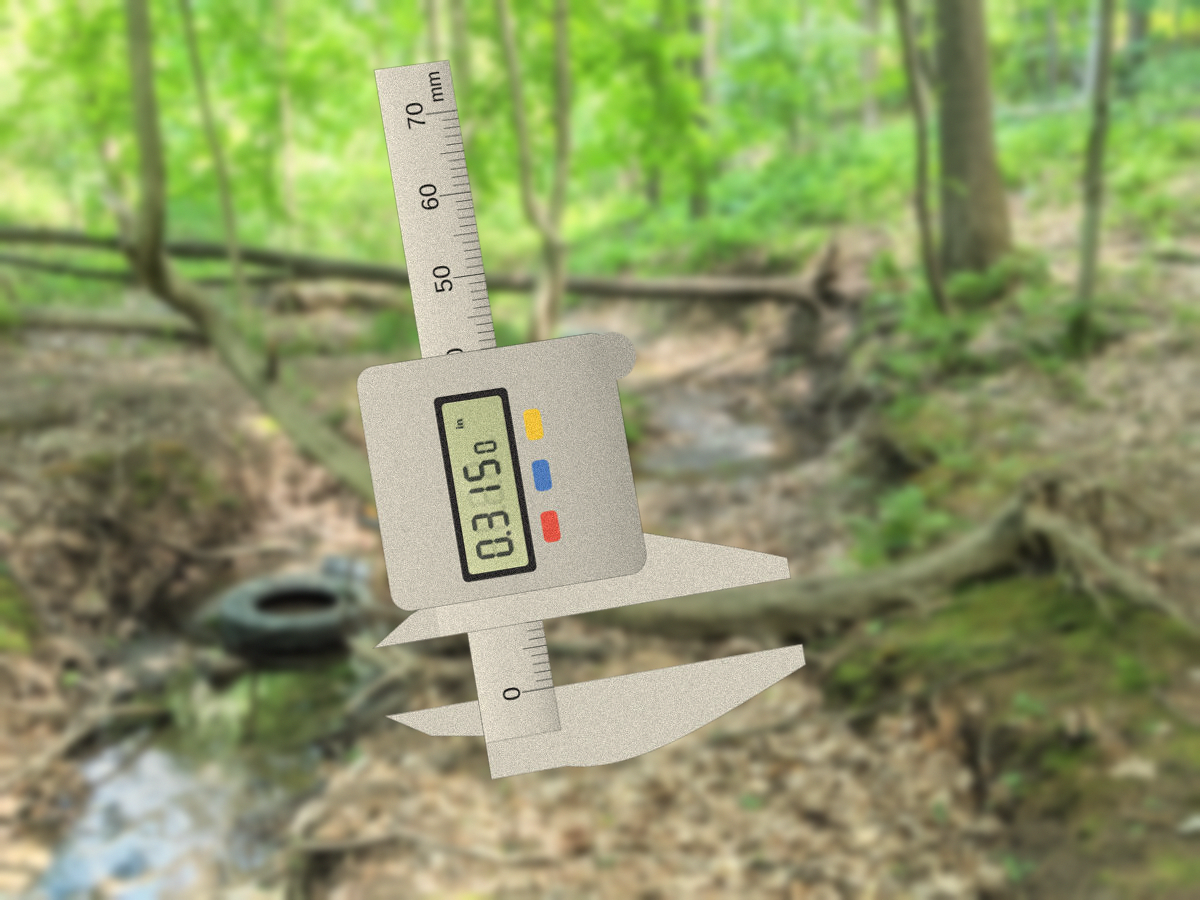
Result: 0.3150 in
